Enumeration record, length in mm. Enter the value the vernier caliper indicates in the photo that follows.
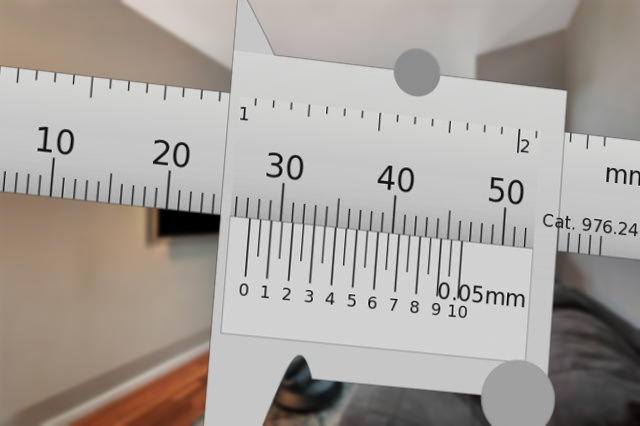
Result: 27.3 mm
